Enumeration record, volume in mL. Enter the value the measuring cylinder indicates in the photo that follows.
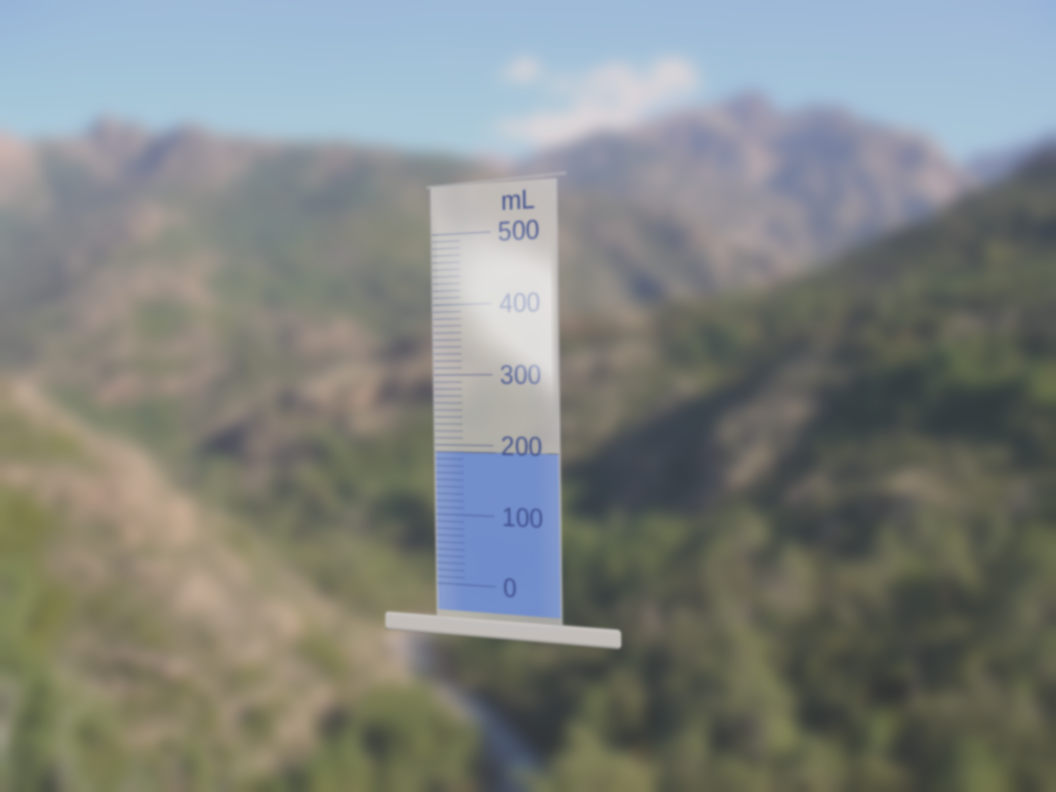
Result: 190 mL
